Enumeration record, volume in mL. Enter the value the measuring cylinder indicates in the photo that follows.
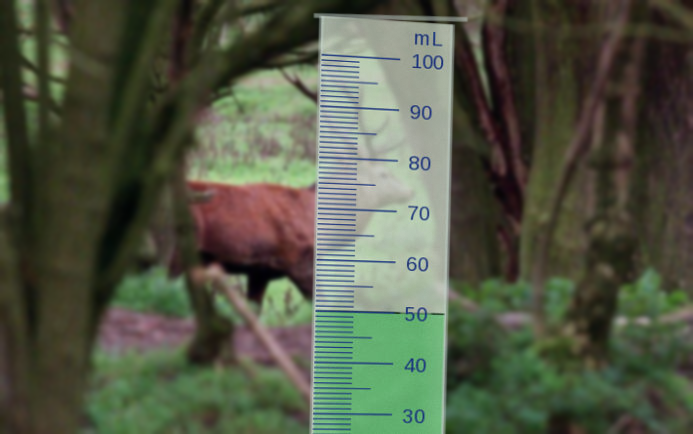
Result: 50 mL
